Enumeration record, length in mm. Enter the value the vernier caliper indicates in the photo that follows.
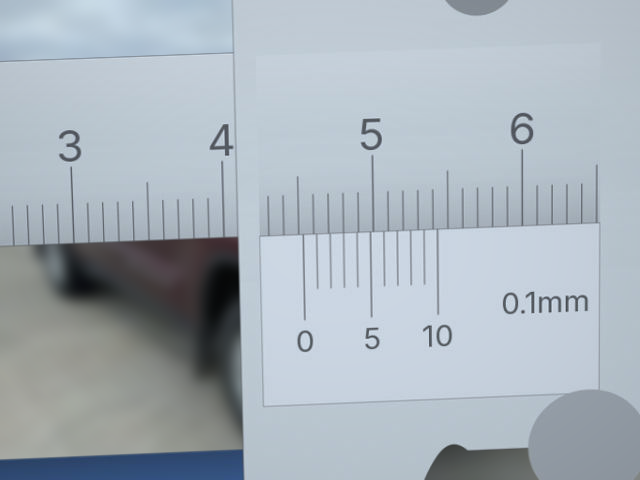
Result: 45.3 mm
